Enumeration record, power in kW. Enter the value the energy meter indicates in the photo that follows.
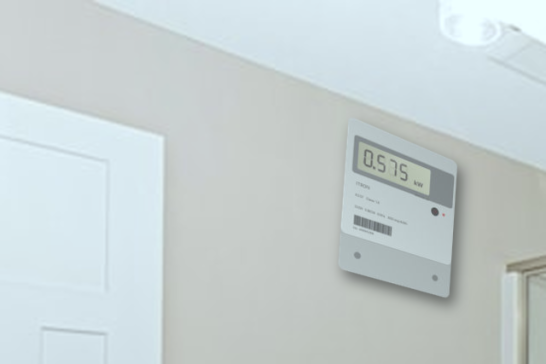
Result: 0.575 kW
